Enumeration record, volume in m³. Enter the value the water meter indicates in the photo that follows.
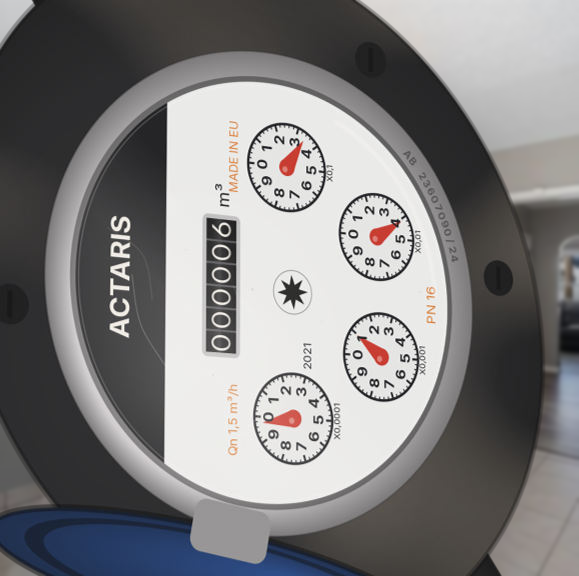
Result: 6.3409 m³
